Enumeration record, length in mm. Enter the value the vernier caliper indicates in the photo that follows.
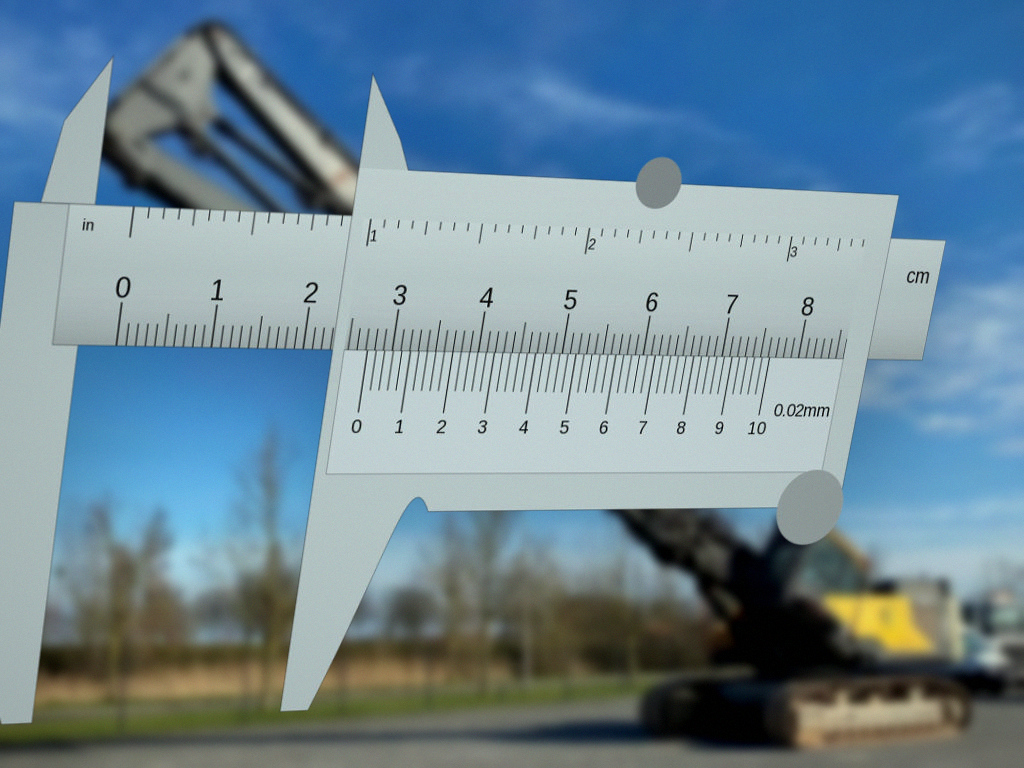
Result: 27.2 mm
